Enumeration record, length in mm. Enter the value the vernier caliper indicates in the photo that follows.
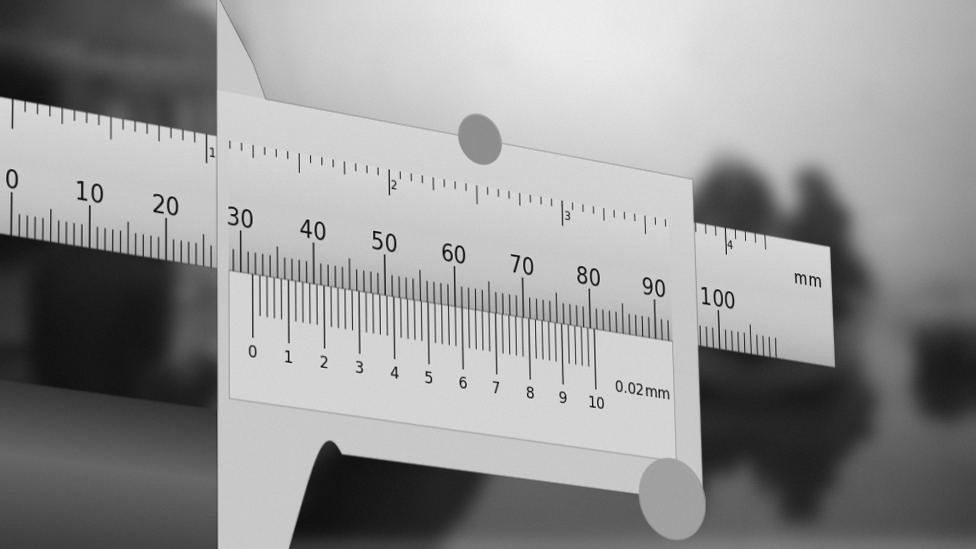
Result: 31.6 mm
